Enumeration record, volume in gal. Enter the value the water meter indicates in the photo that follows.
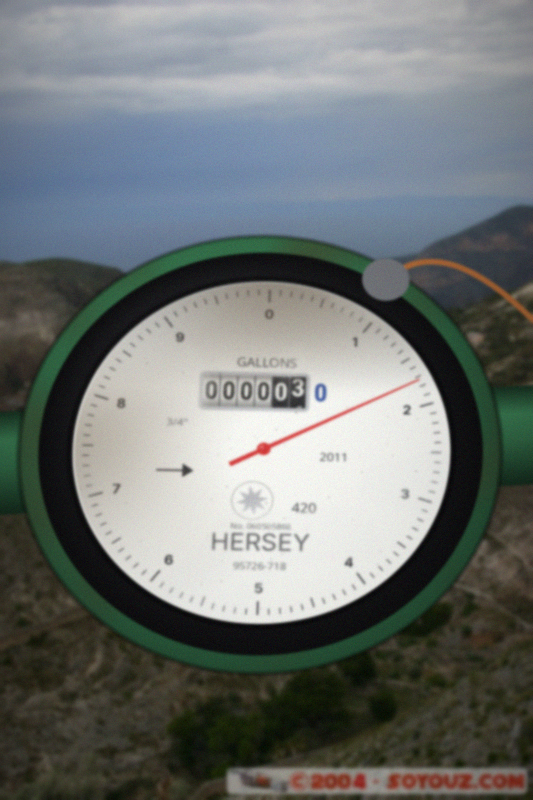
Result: 31.7 gal
